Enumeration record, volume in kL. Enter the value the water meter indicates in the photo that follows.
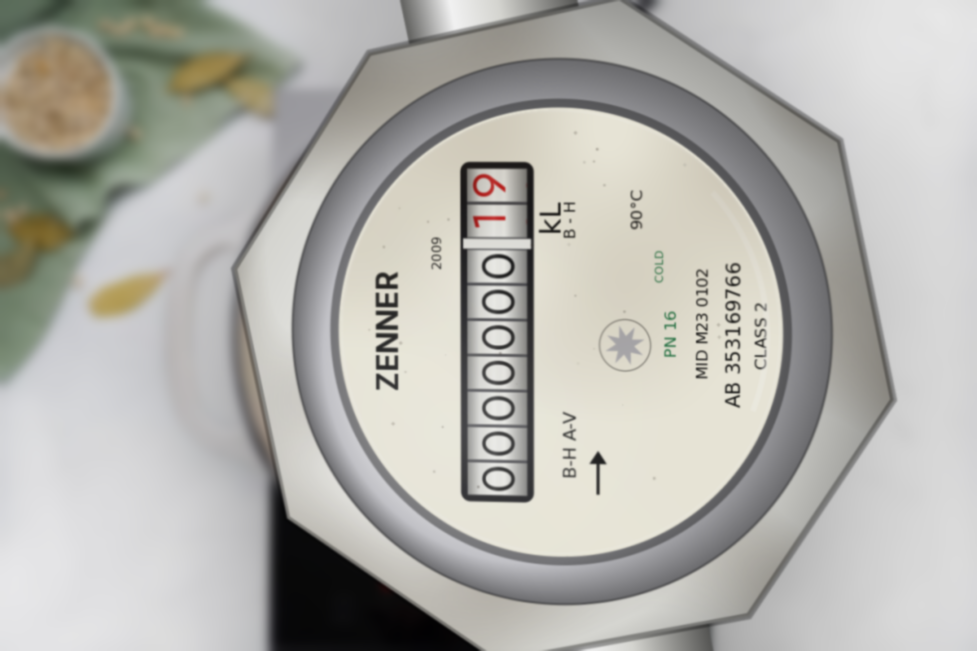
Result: 0.19 kL
